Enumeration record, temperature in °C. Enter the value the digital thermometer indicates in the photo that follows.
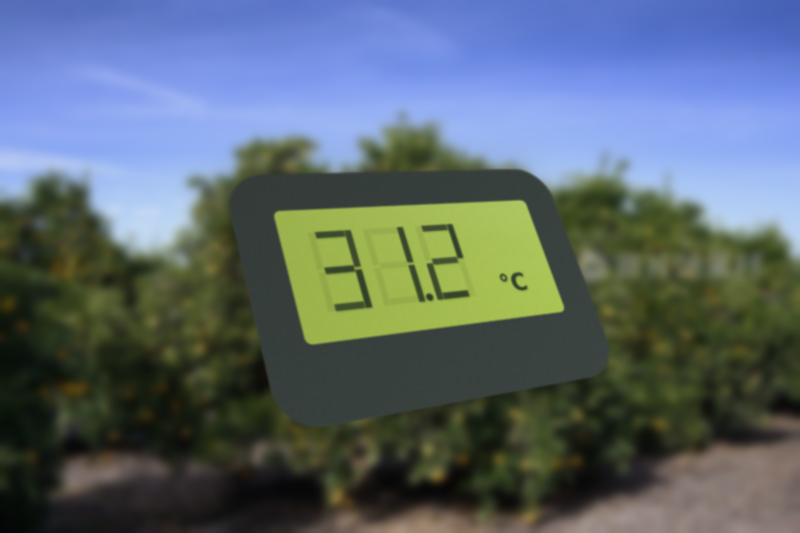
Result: 31.2 °C
